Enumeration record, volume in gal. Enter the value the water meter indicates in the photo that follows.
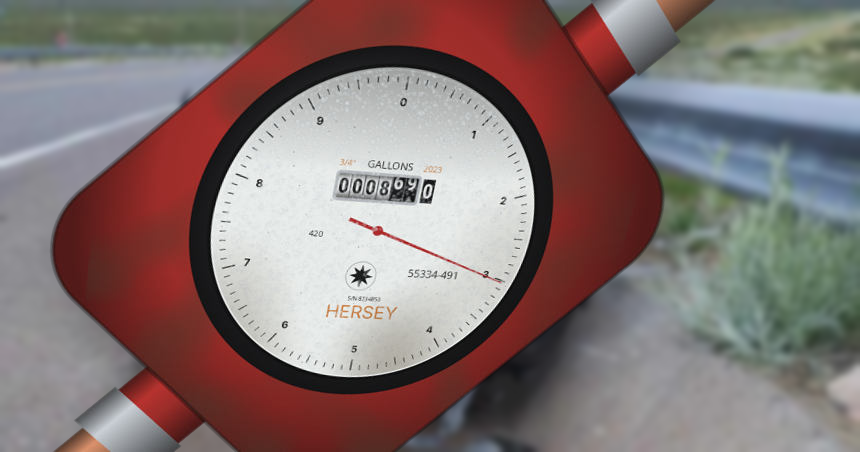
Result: 8693.0 gal
